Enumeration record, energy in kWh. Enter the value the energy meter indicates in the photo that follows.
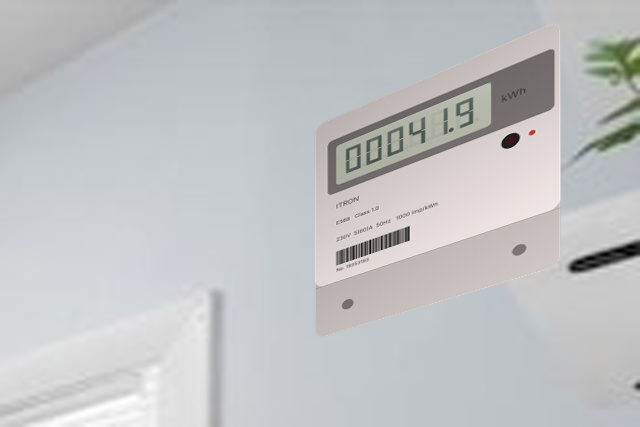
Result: 41.9 kWh
